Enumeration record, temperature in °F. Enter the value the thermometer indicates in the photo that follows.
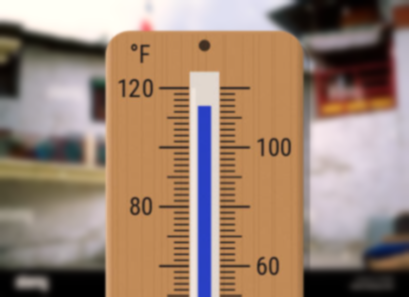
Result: 114 °F
